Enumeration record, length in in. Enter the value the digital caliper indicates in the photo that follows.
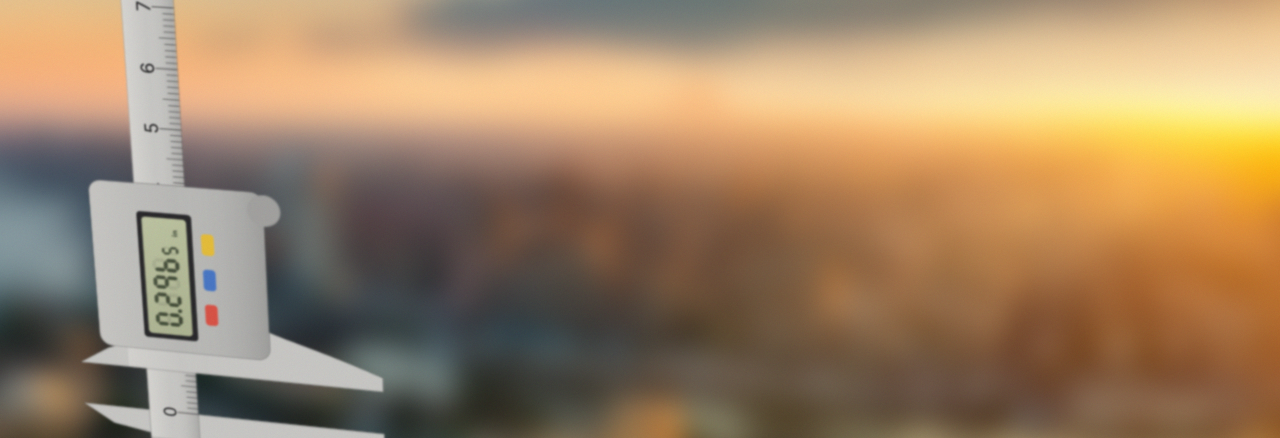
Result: 0.2965 in
